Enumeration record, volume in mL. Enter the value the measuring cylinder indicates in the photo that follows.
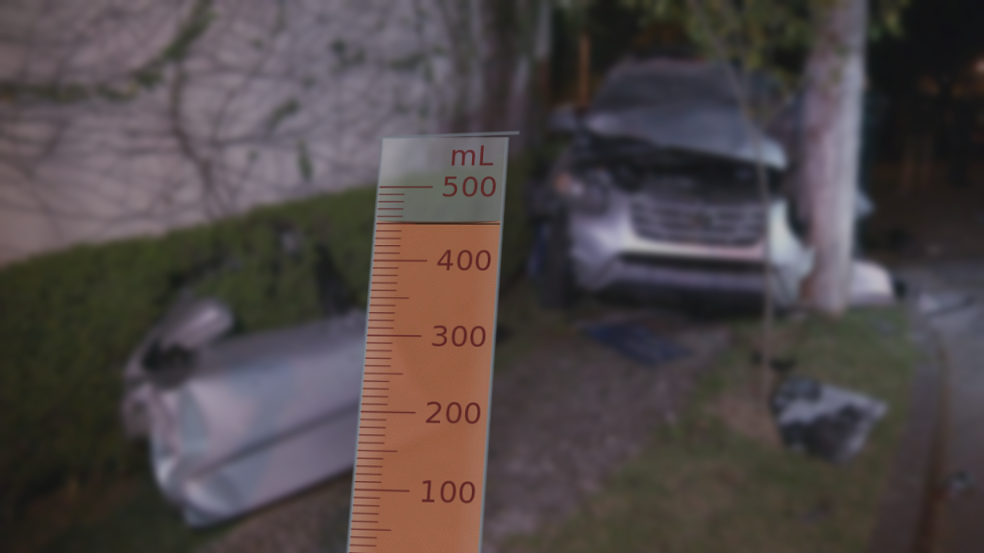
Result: 450 mL
